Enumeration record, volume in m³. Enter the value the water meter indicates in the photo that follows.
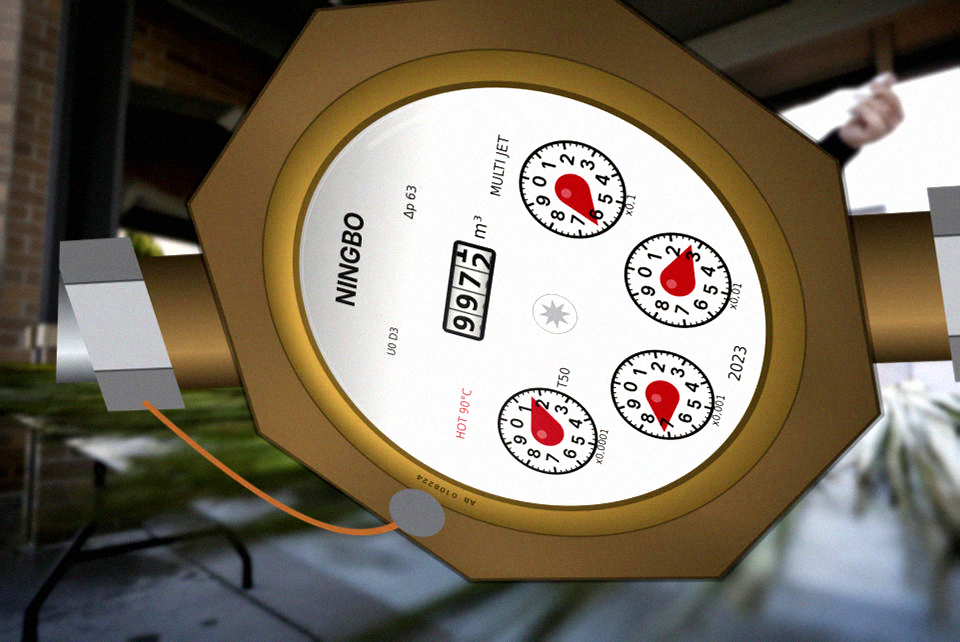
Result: 9971.6271 m³
